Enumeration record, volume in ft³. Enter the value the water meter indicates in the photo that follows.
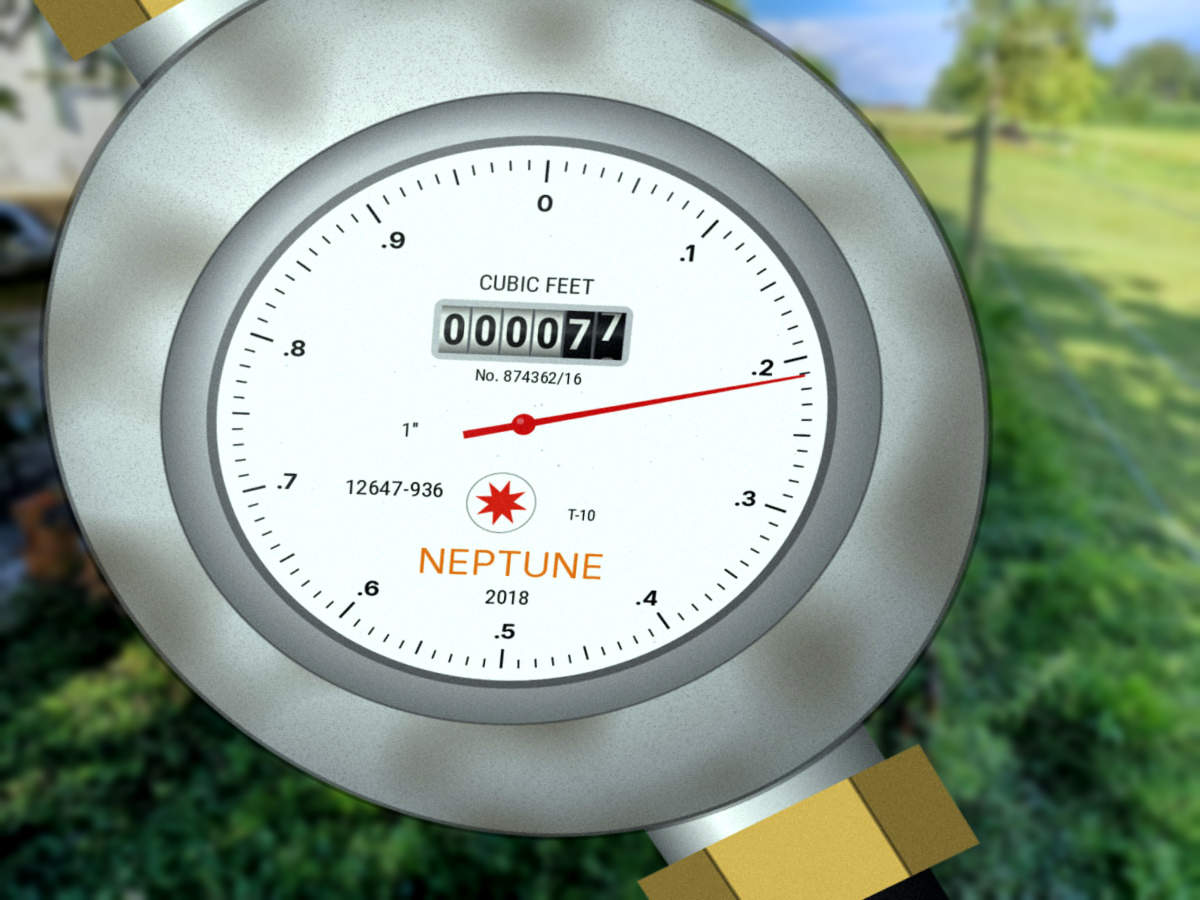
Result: 77.21 ft³
